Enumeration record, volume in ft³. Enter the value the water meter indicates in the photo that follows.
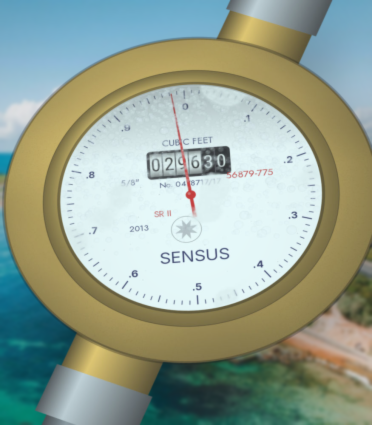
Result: 29629.98 ft³
